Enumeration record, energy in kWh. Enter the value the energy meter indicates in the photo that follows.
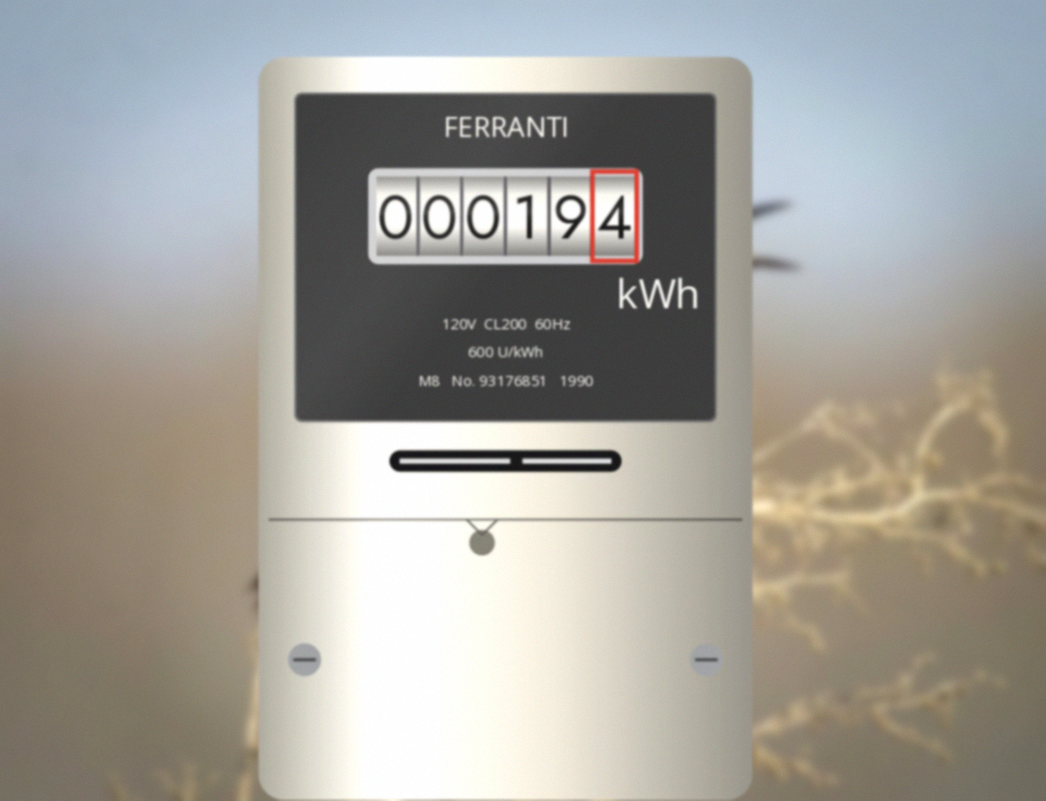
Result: 19.4 kWh
